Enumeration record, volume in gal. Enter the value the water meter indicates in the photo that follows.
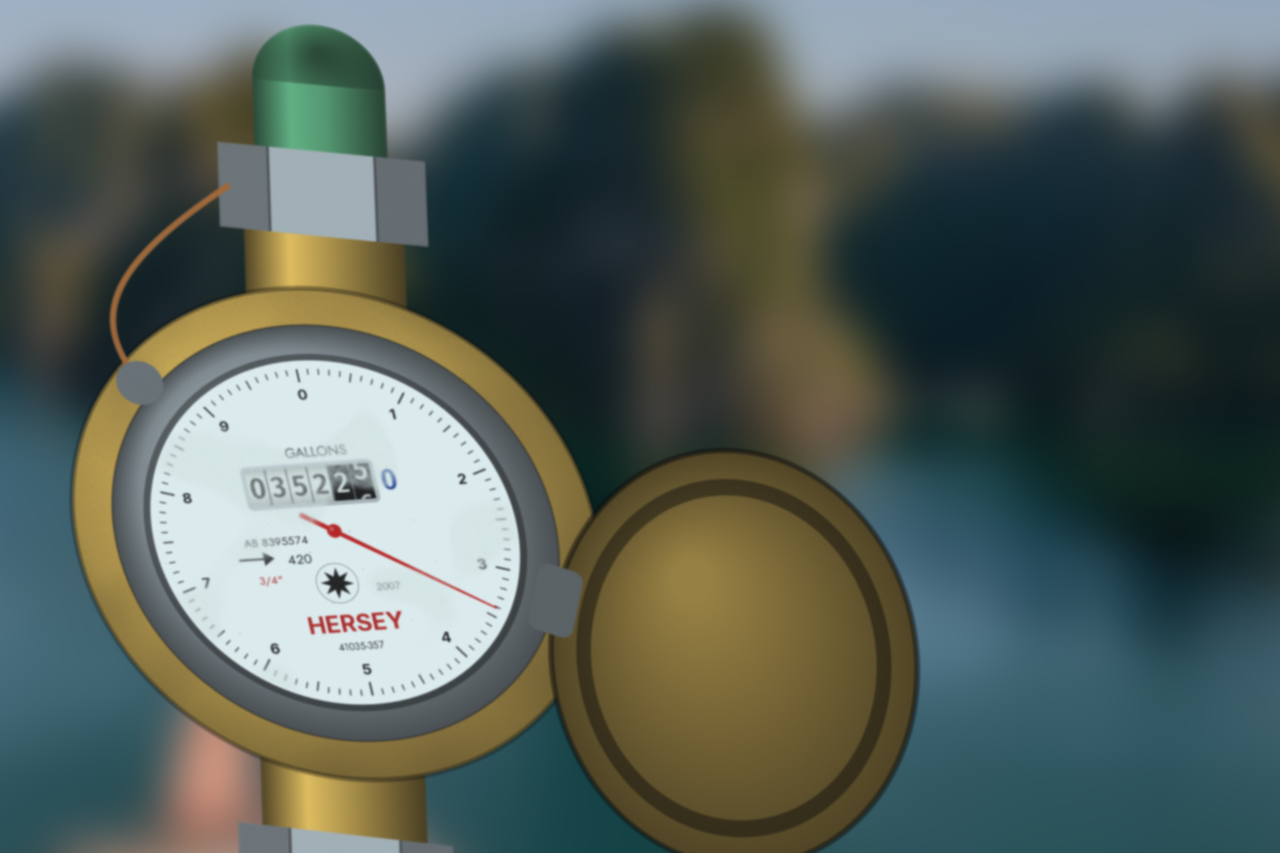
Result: 352253.4 gal
